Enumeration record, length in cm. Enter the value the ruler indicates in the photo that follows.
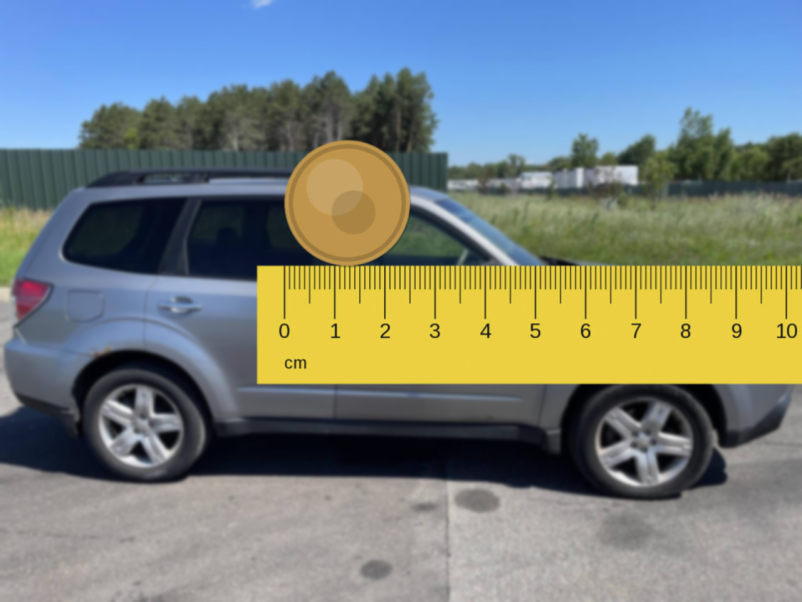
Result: 2.5 cm
